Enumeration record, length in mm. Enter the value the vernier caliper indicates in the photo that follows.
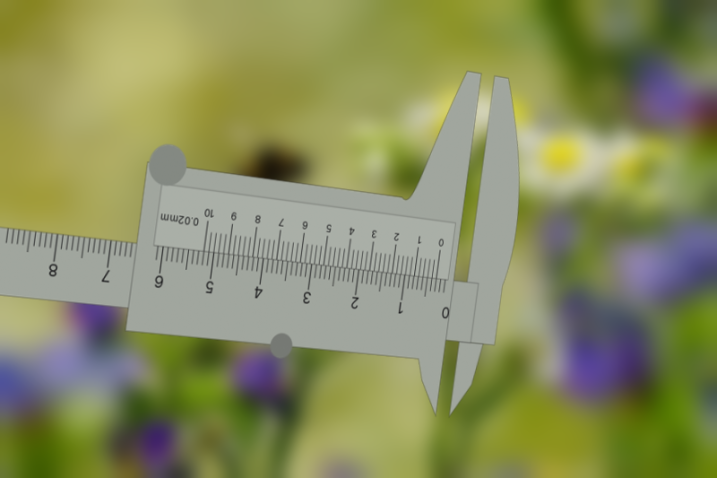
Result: 3.0 mm
